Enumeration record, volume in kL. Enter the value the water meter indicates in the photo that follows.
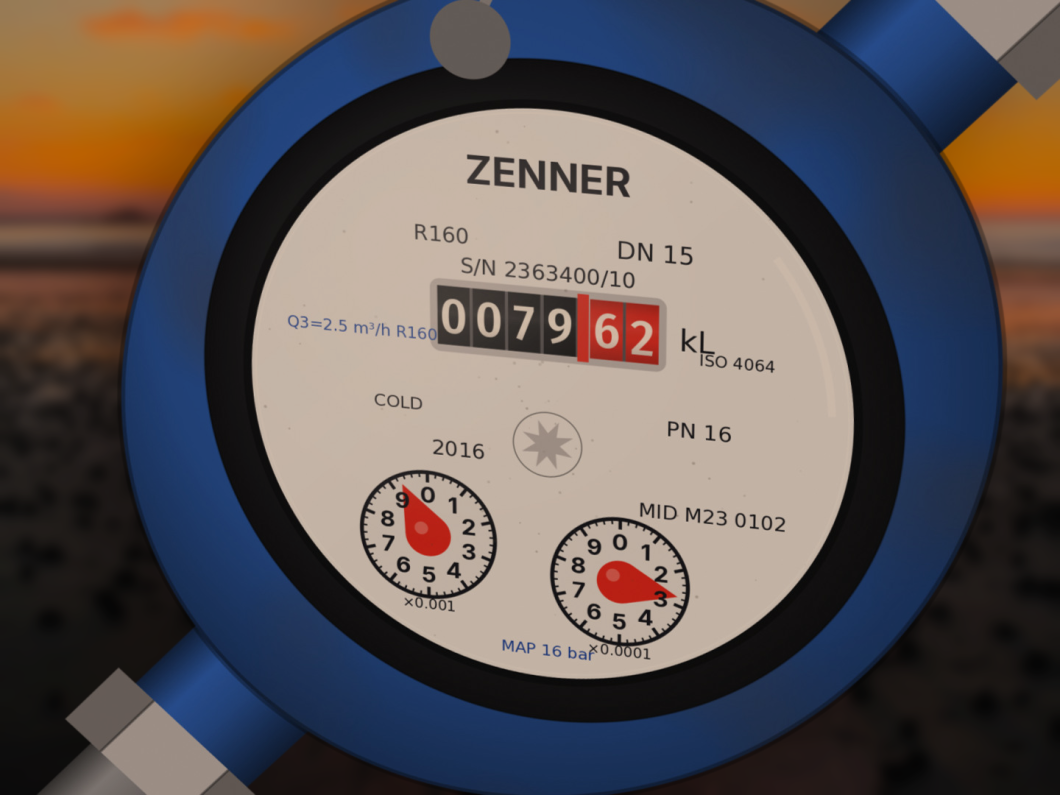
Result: 79.6192 kL
